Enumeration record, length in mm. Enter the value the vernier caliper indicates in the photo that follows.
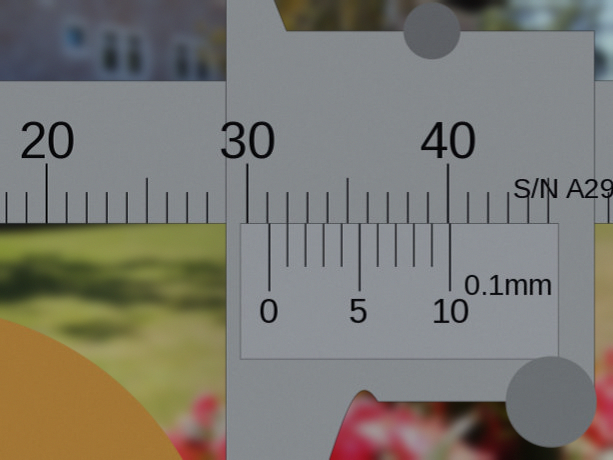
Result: 31.1 mm
